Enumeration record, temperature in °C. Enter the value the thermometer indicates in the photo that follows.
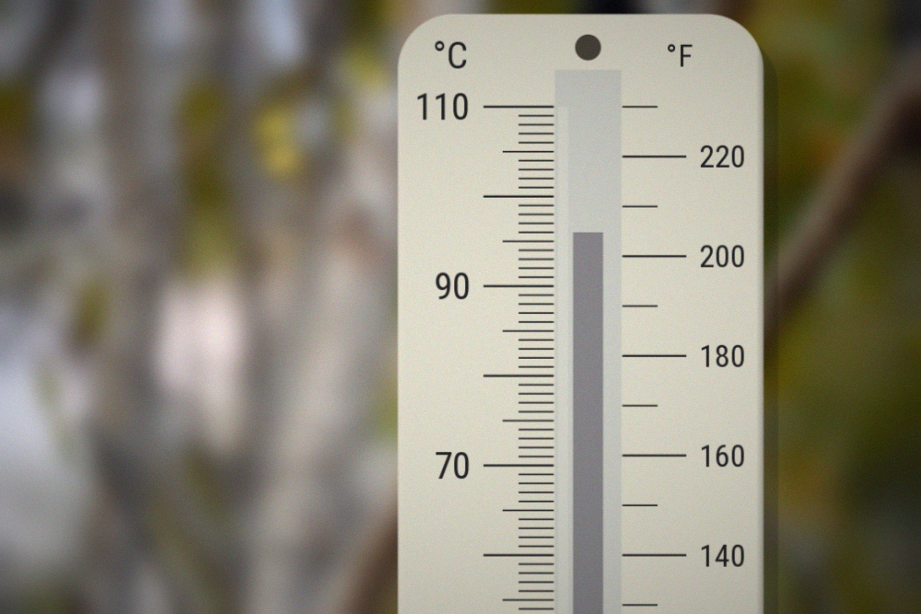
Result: 96 °C
